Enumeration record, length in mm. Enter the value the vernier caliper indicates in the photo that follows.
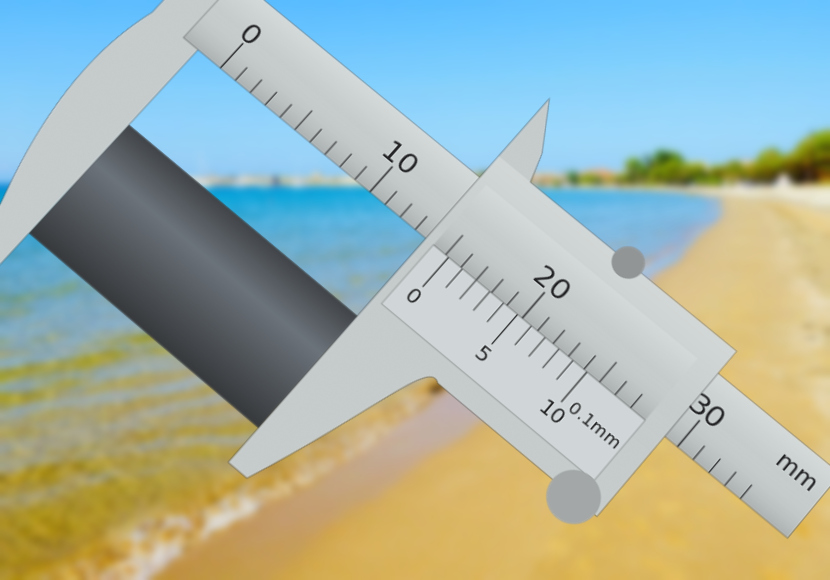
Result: 15.2 mm
